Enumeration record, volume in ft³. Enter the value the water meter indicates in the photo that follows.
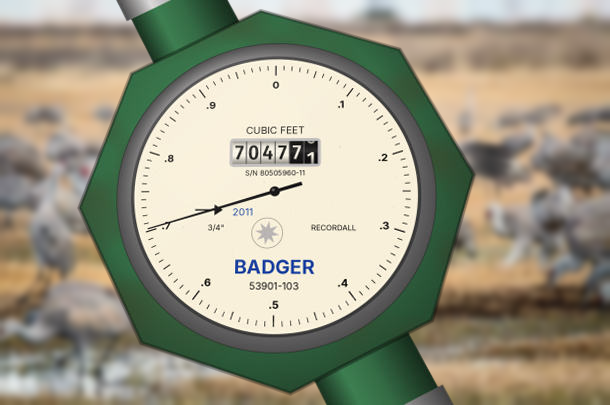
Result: 704770.70 ft³
